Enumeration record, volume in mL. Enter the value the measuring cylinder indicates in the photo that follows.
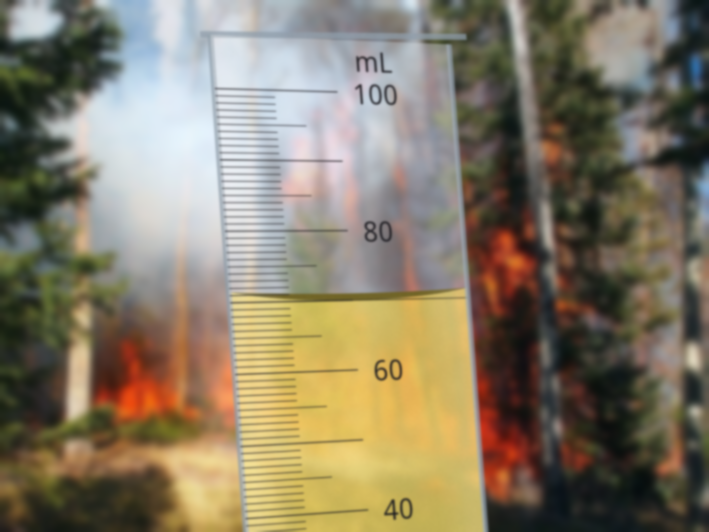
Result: 70 mL
